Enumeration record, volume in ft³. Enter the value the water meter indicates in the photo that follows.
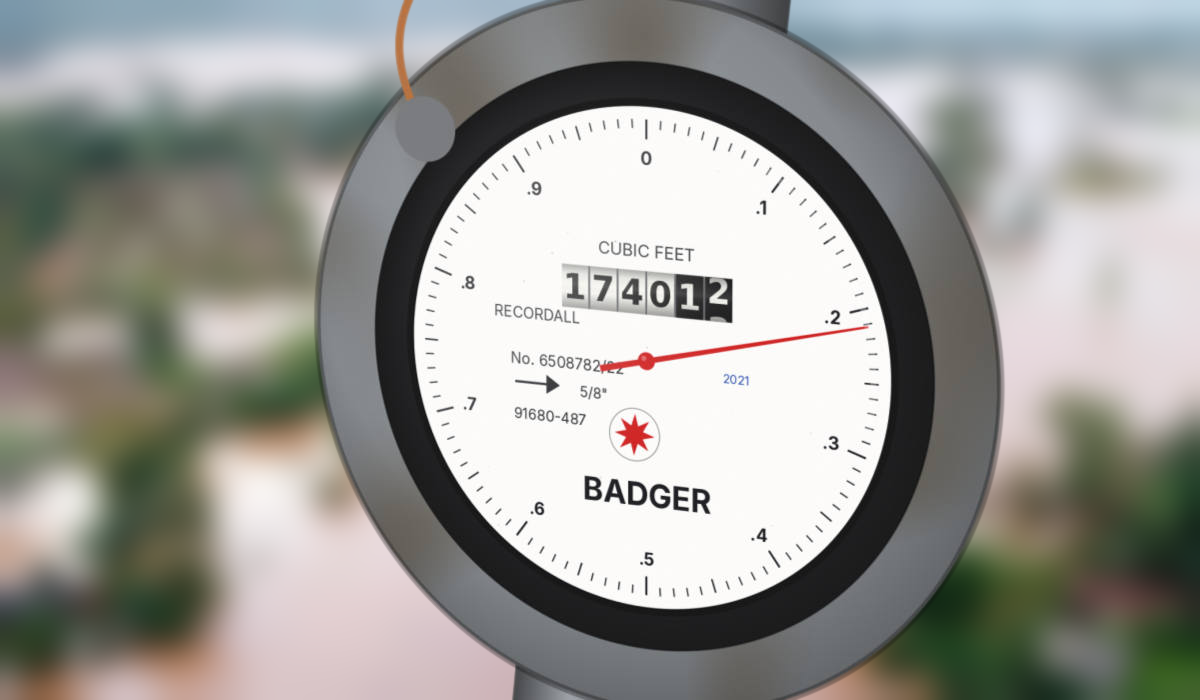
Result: 174012.21 ft³
